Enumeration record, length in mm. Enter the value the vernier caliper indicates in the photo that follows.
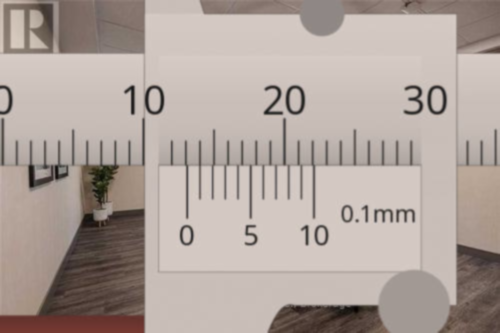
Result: 13.1 mm
